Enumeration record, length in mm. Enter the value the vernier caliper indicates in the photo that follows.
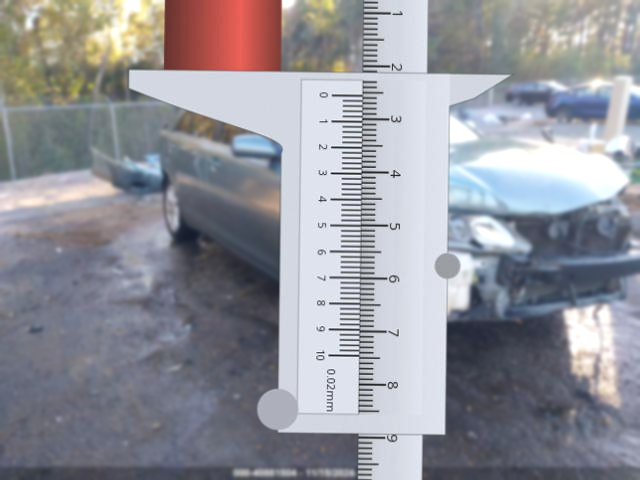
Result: 25.6 mm
